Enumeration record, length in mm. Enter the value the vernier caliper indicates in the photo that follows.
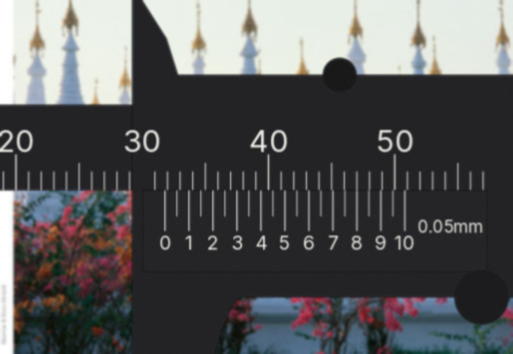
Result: 31.8 mm
